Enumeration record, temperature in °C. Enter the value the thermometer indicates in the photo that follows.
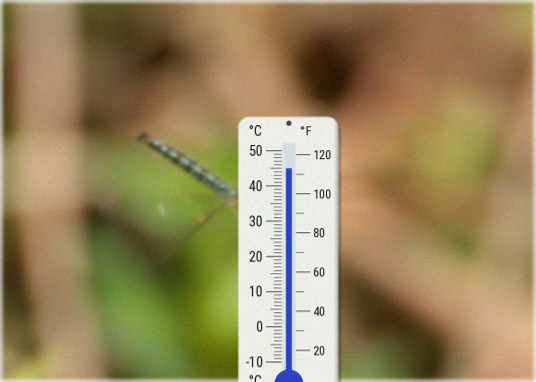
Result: 45 °C
